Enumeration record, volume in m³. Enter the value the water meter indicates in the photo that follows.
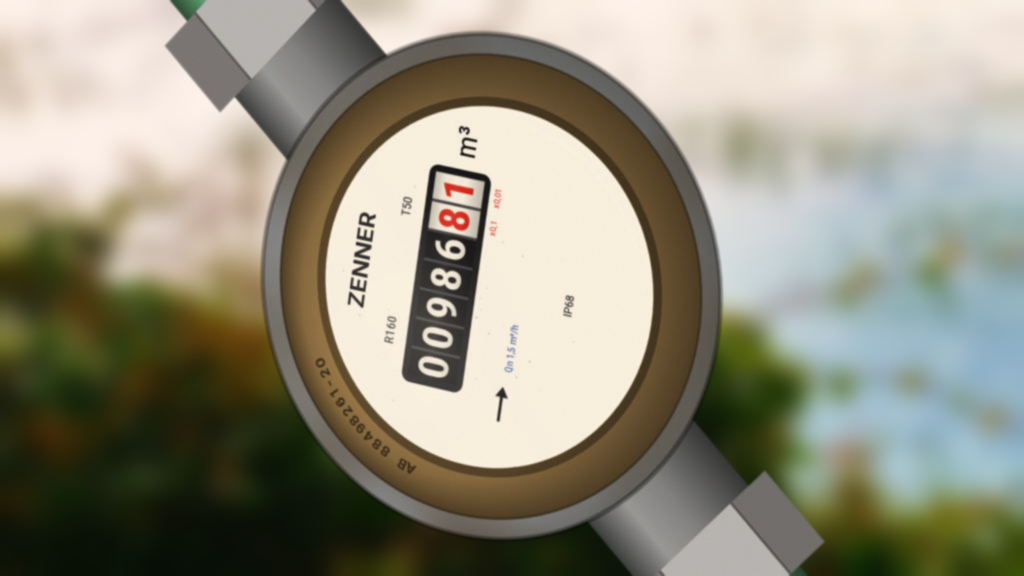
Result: 986.81 m³
